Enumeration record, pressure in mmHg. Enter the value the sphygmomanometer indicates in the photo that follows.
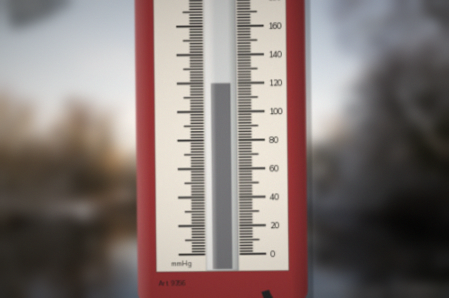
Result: 120 mmHg
